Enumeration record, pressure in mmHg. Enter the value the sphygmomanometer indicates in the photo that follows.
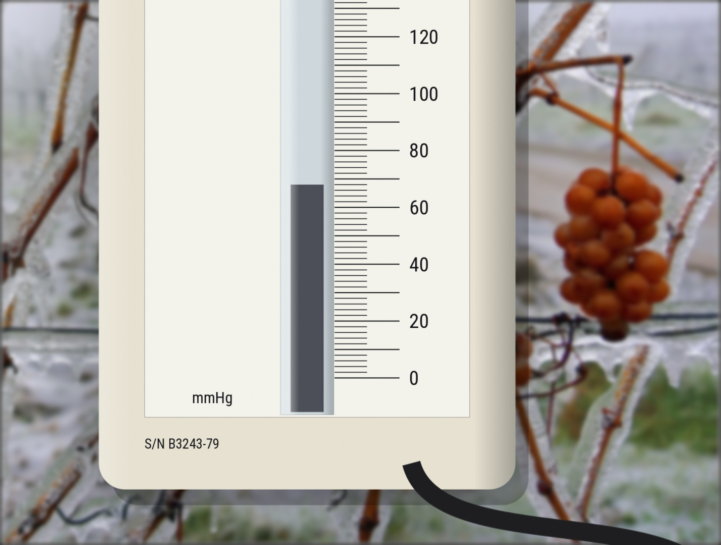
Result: 68 mmHg
